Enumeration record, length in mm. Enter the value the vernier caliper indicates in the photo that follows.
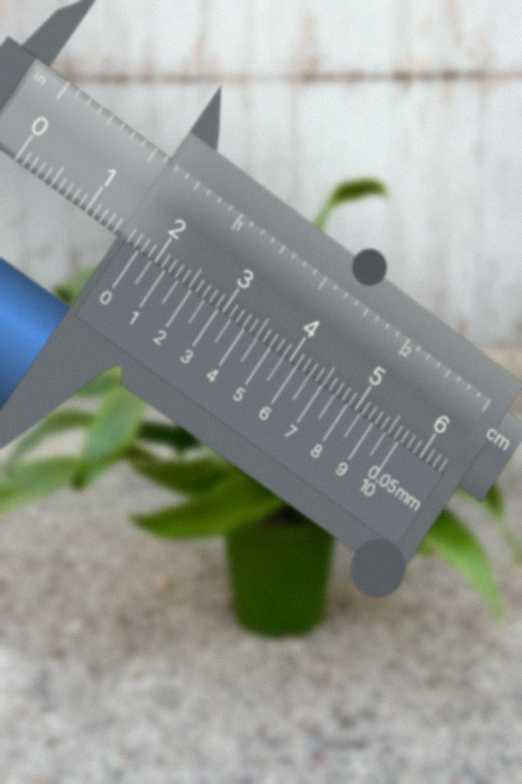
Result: 17.6 mm
